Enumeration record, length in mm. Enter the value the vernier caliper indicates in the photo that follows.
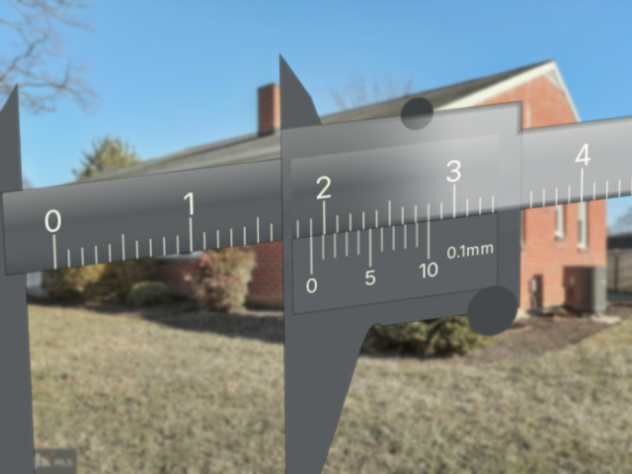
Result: 19.0 mm
